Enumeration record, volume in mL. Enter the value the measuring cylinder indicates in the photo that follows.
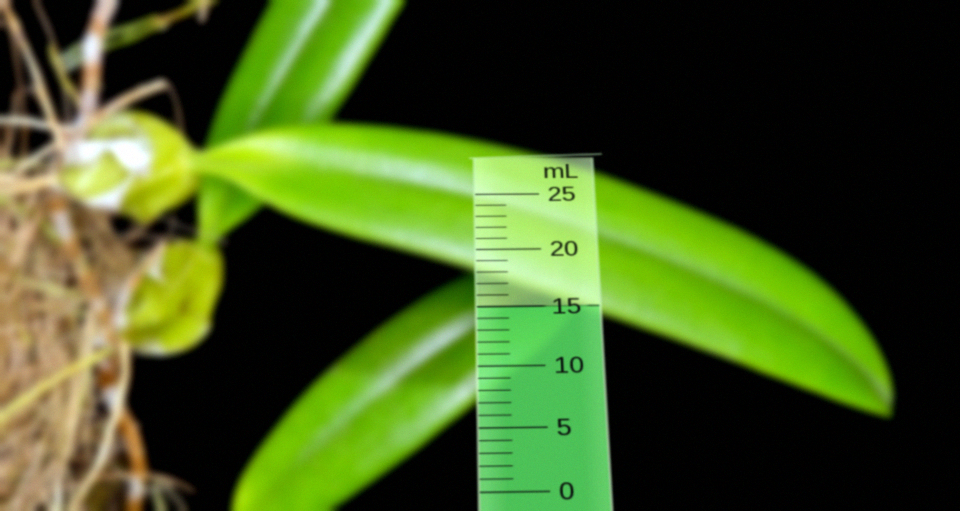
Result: 15 mL
